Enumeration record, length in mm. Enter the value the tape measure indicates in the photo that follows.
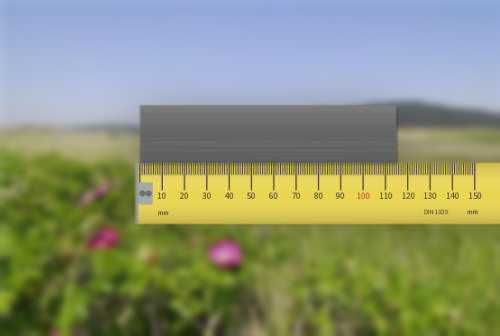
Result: 115 mm
